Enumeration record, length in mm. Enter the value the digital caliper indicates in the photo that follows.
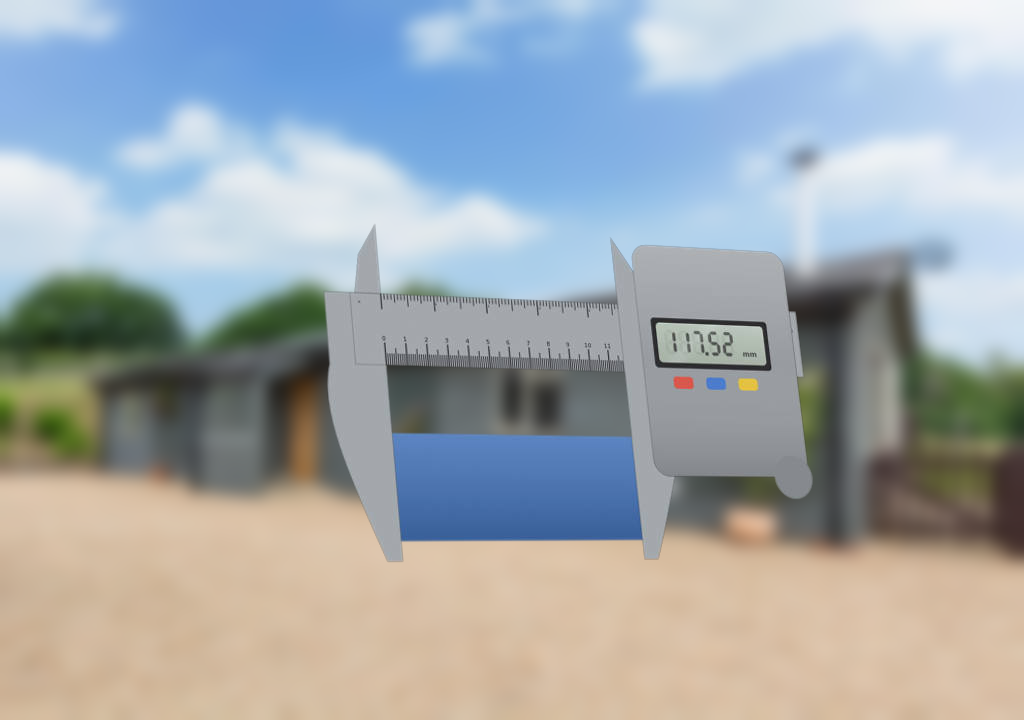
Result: 117.52 mm
